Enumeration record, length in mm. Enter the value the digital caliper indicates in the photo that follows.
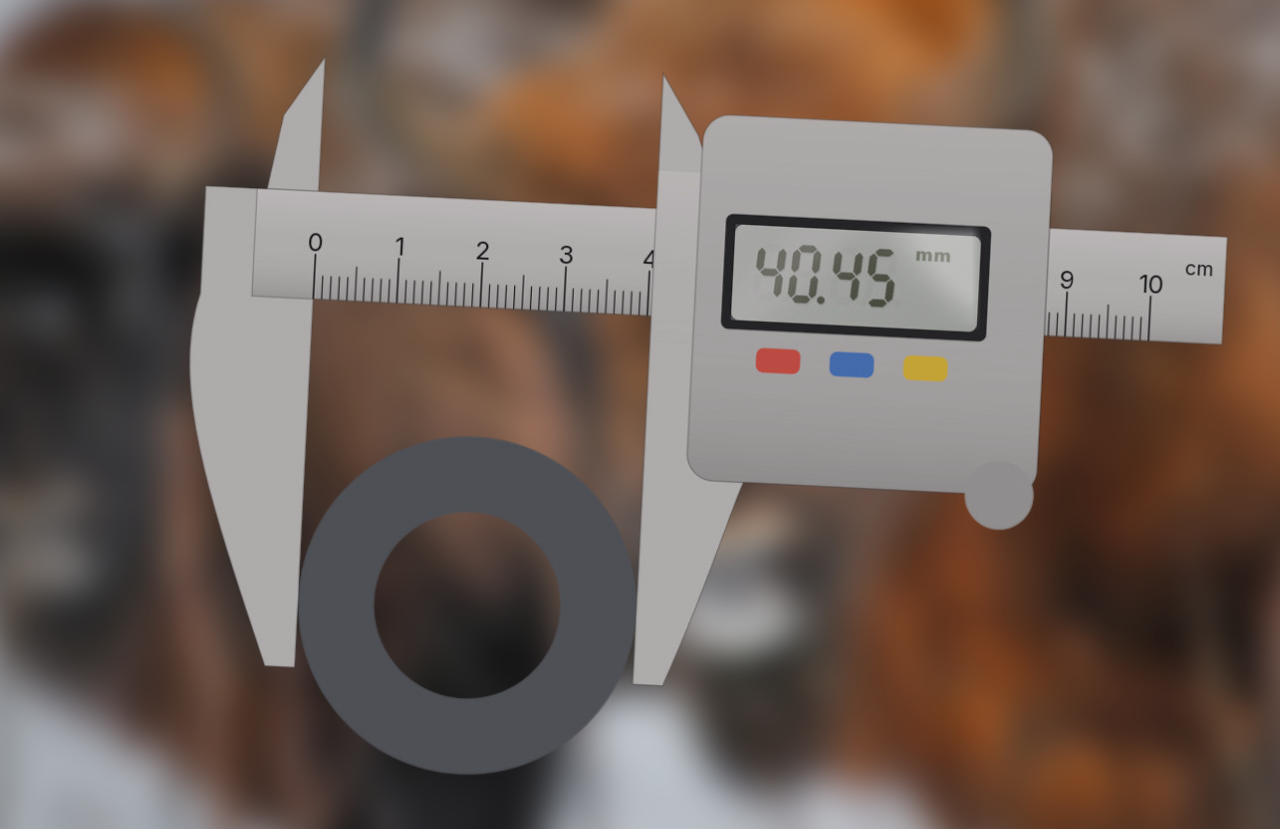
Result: 40.45 mm
